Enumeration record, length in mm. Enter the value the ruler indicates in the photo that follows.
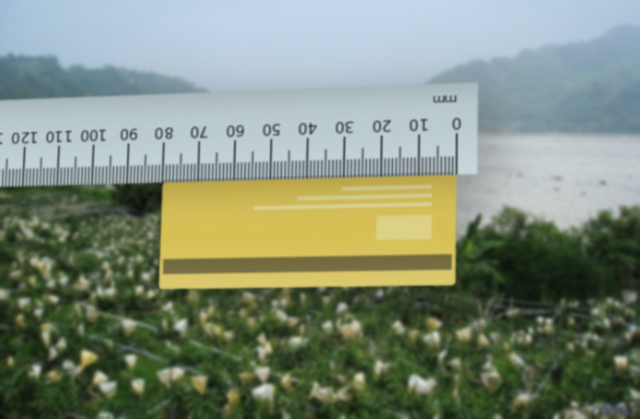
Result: 80 mm
